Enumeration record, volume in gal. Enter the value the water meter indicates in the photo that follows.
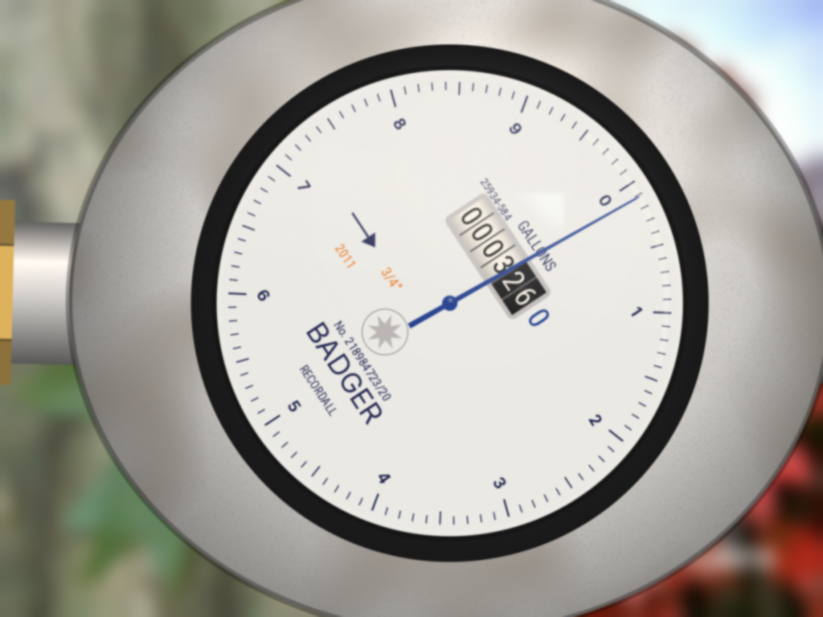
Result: 3260.1 gal
